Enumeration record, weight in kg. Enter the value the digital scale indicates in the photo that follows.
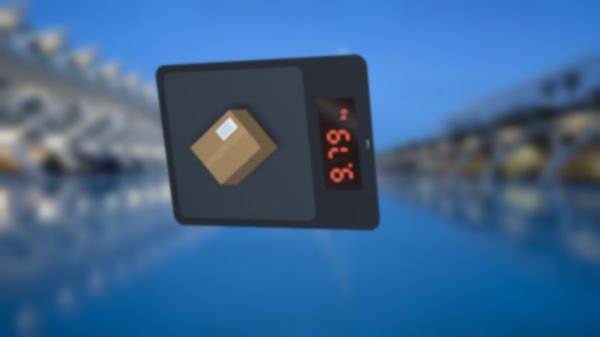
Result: 9.79 kg
